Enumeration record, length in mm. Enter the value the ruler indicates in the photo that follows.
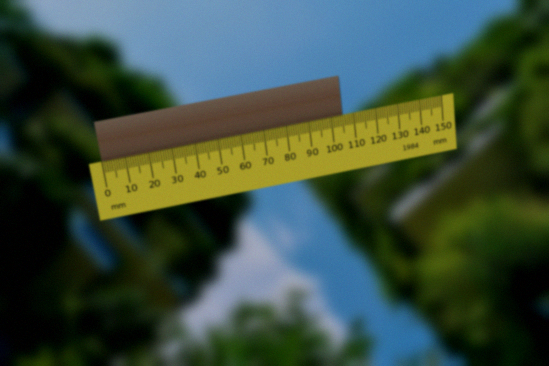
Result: 105 mm
